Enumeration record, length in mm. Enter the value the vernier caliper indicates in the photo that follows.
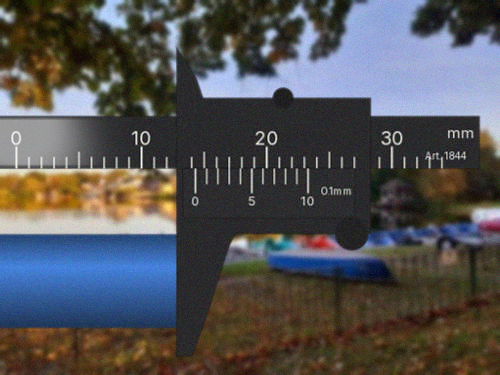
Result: 14.3 mm
